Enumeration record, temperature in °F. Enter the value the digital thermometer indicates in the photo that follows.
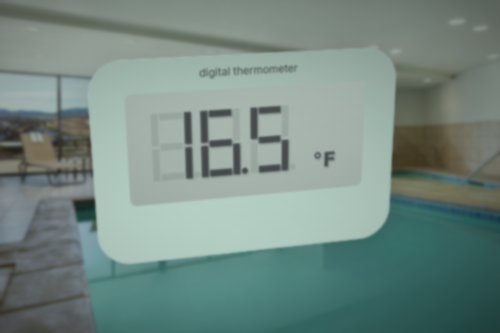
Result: 16.5 °F
